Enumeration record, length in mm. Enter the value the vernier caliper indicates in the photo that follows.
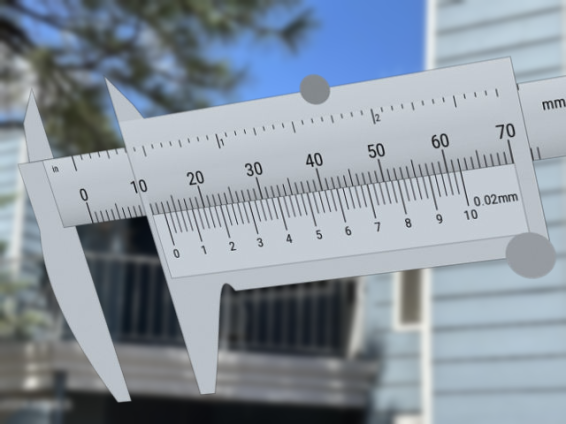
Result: 13.0 mm
